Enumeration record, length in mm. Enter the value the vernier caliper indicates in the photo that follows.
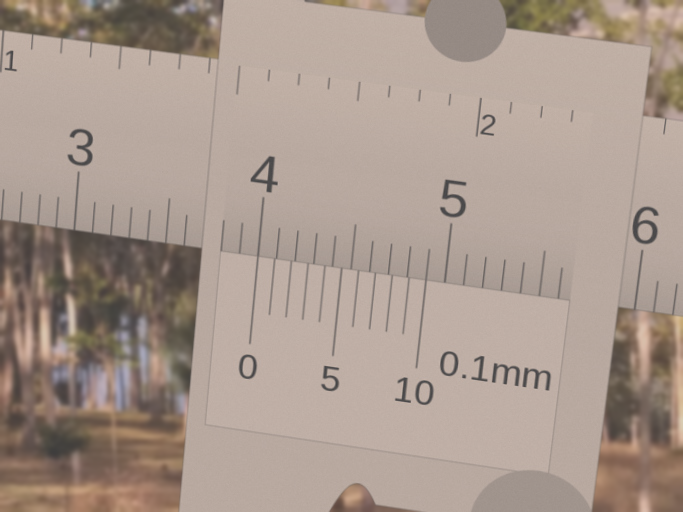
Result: 40.0 mm
